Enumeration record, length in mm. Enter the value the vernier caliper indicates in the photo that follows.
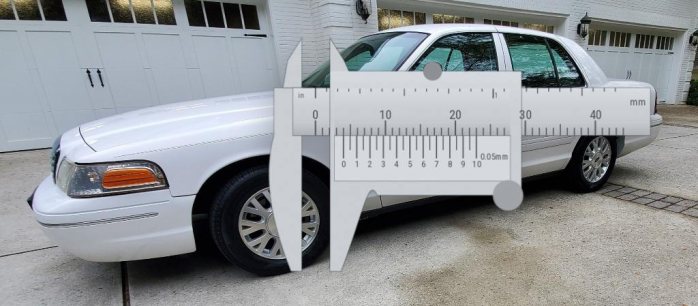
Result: 4.0 mm
